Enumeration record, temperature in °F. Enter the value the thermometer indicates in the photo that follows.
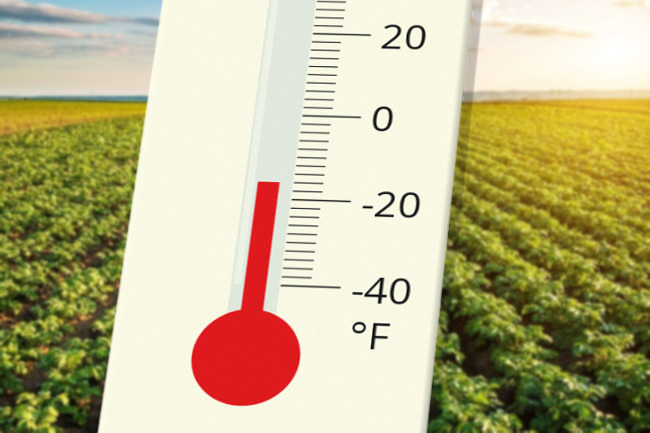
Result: -16 °F
